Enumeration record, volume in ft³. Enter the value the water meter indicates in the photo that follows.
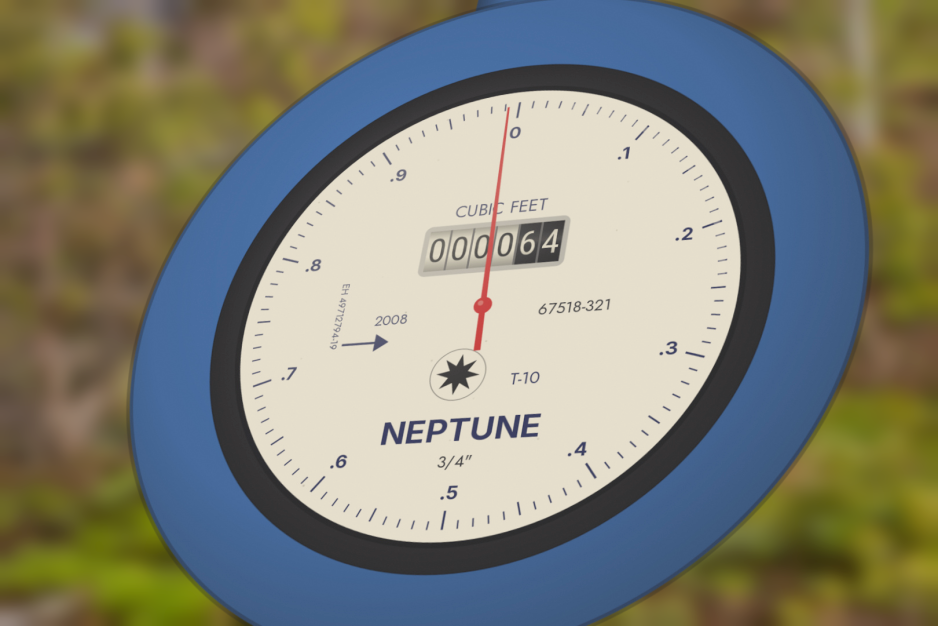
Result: 63.99 ft³
